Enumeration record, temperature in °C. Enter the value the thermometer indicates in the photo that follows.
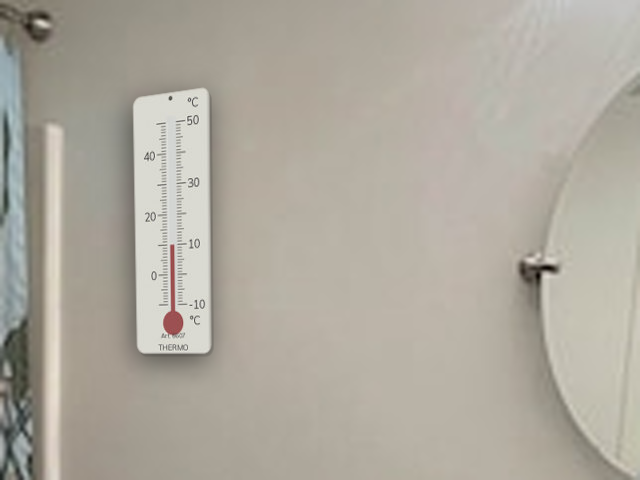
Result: 10 °C
